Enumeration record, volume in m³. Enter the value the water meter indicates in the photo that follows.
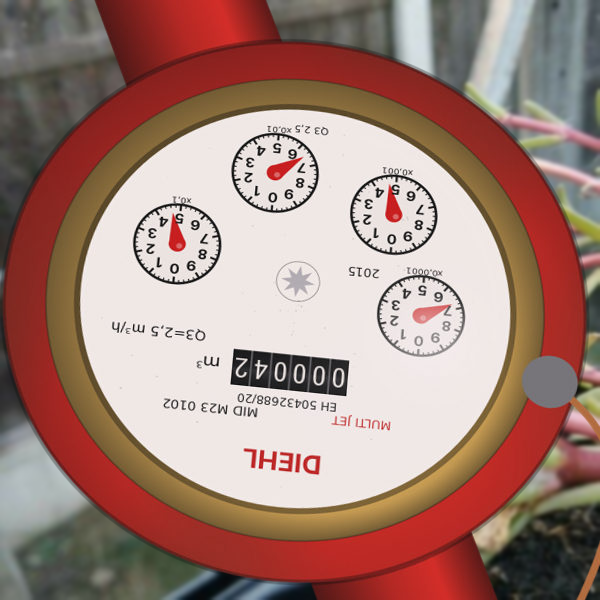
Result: 42.4646 m³
